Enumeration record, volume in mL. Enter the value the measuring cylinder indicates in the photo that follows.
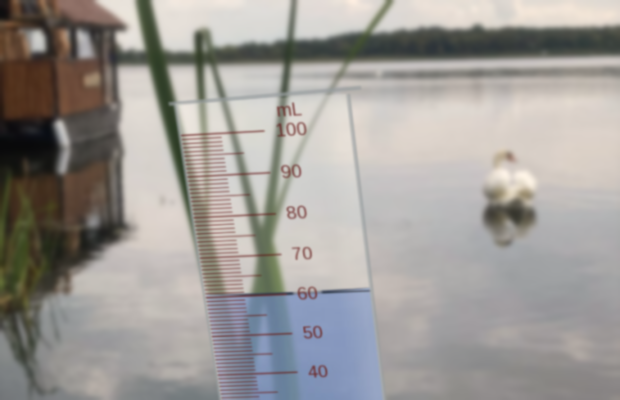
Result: 60 mL
